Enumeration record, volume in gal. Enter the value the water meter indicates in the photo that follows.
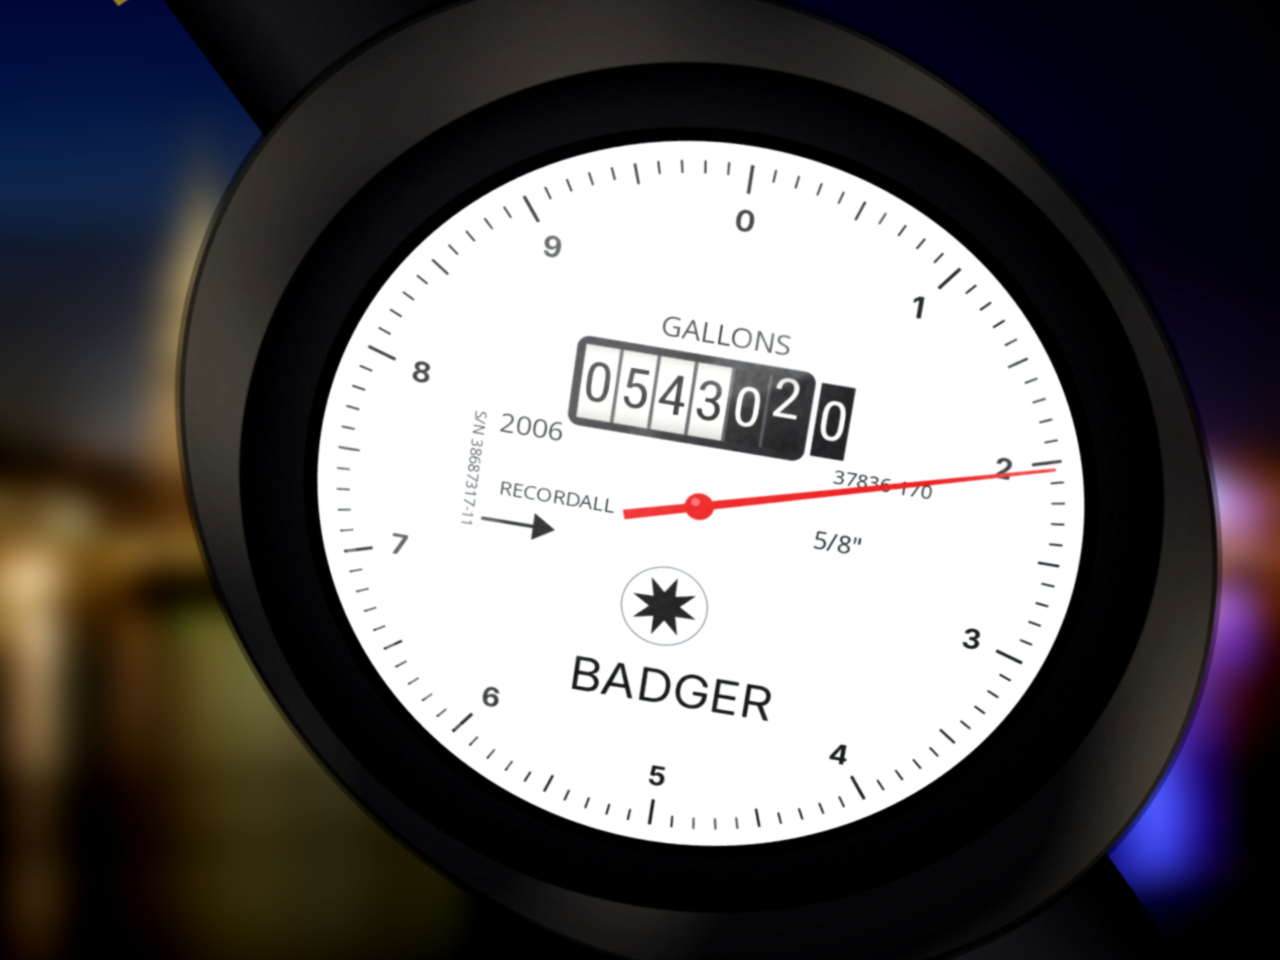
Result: 543022.0 gal
